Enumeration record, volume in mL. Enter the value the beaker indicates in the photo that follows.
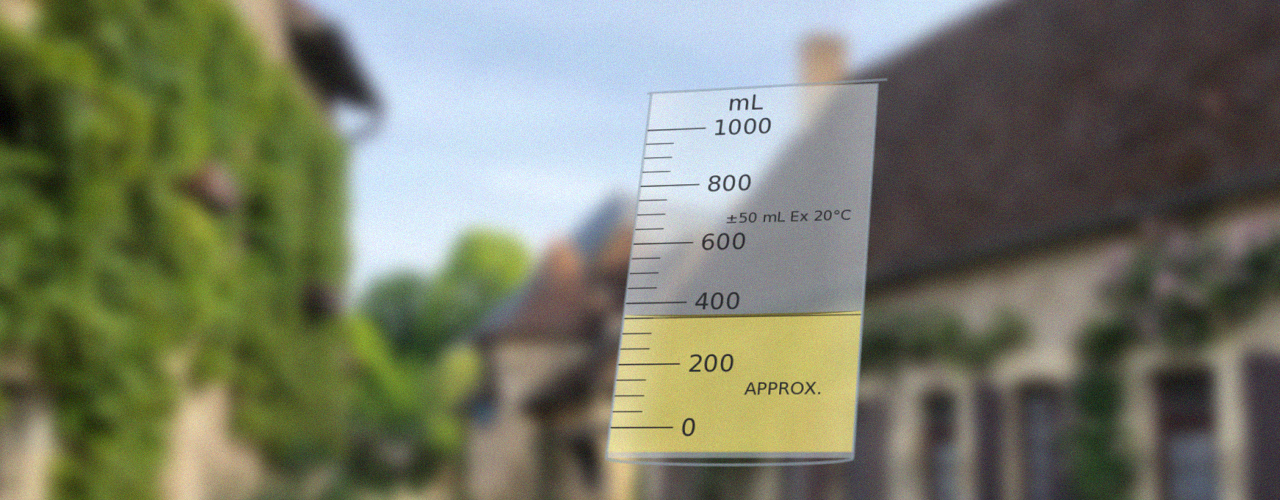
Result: 350 mL
